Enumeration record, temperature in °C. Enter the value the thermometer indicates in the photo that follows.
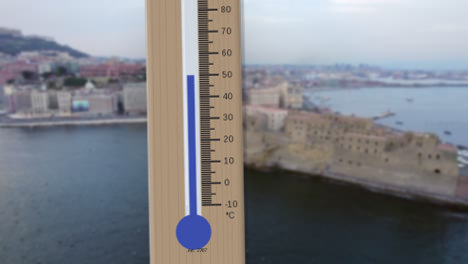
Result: 50 °C
